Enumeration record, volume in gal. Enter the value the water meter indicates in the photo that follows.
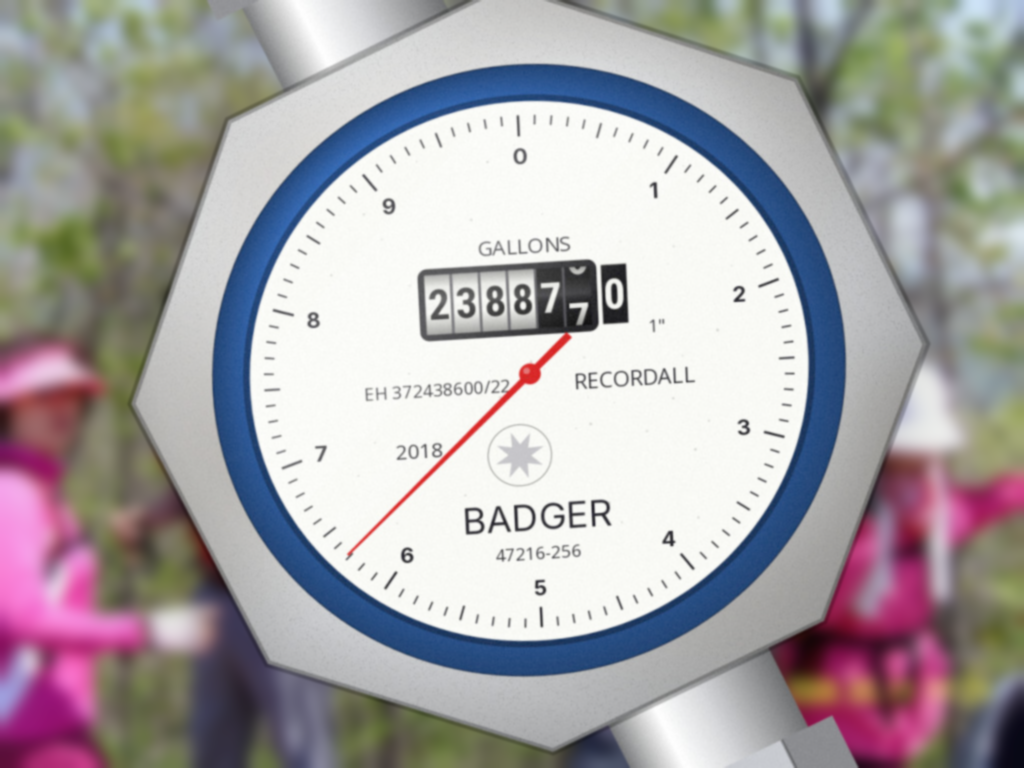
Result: 2388766.3 gal
